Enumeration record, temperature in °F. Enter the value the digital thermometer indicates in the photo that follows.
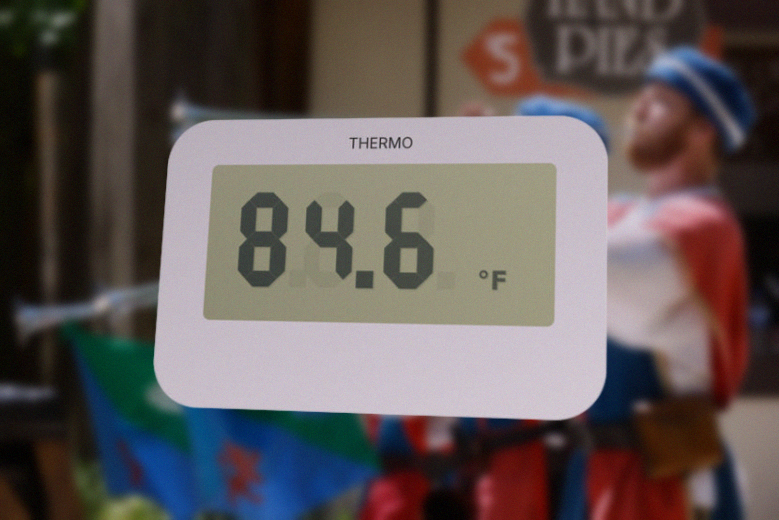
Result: 84.6 °F
